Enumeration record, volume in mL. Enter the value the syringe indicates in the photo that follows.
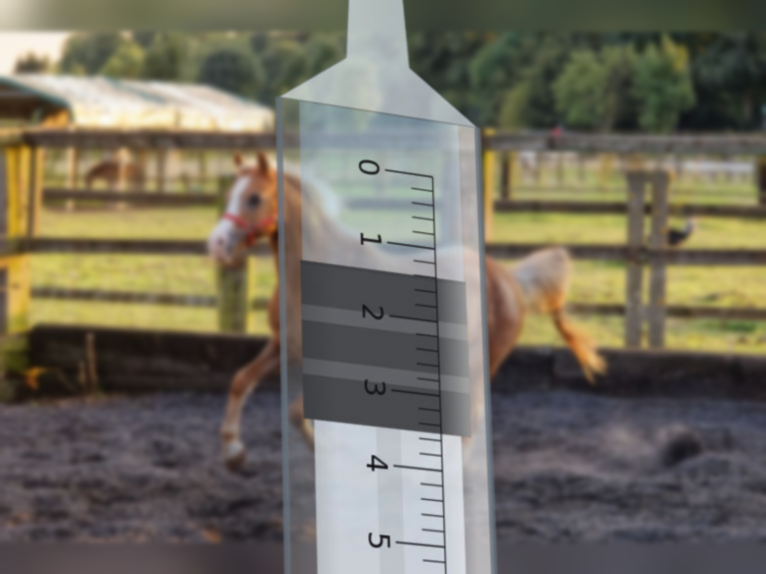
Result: 1.4 mL
